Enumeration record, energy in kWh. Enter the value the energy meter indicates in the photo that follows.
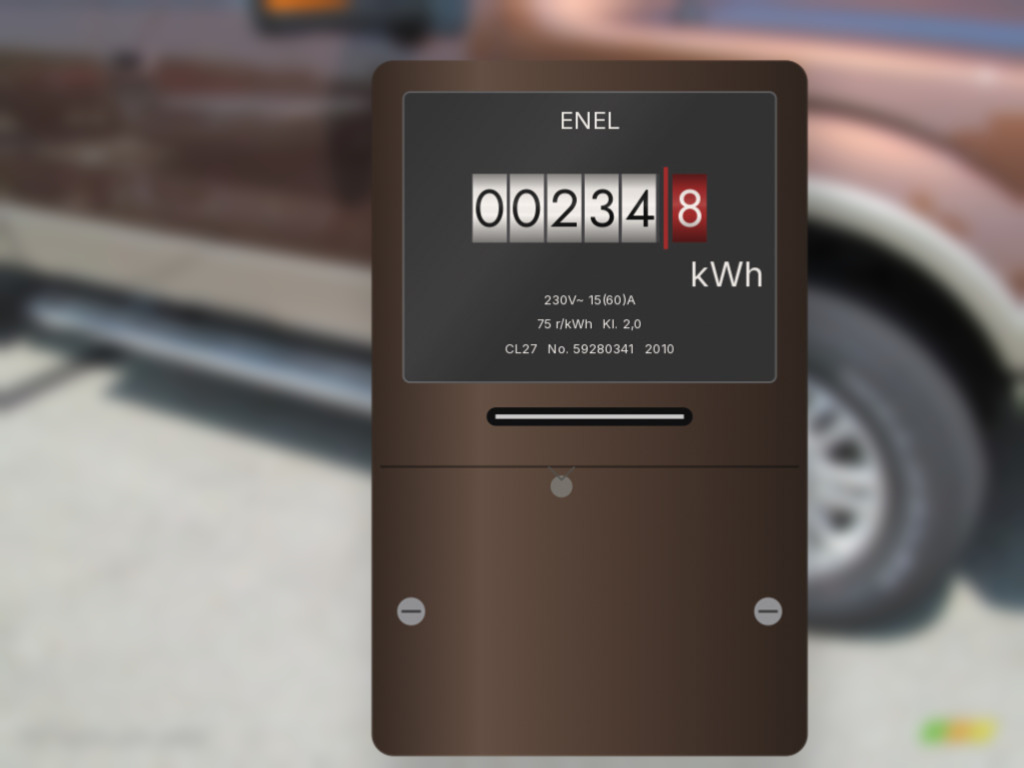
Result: 234.8 kWh
